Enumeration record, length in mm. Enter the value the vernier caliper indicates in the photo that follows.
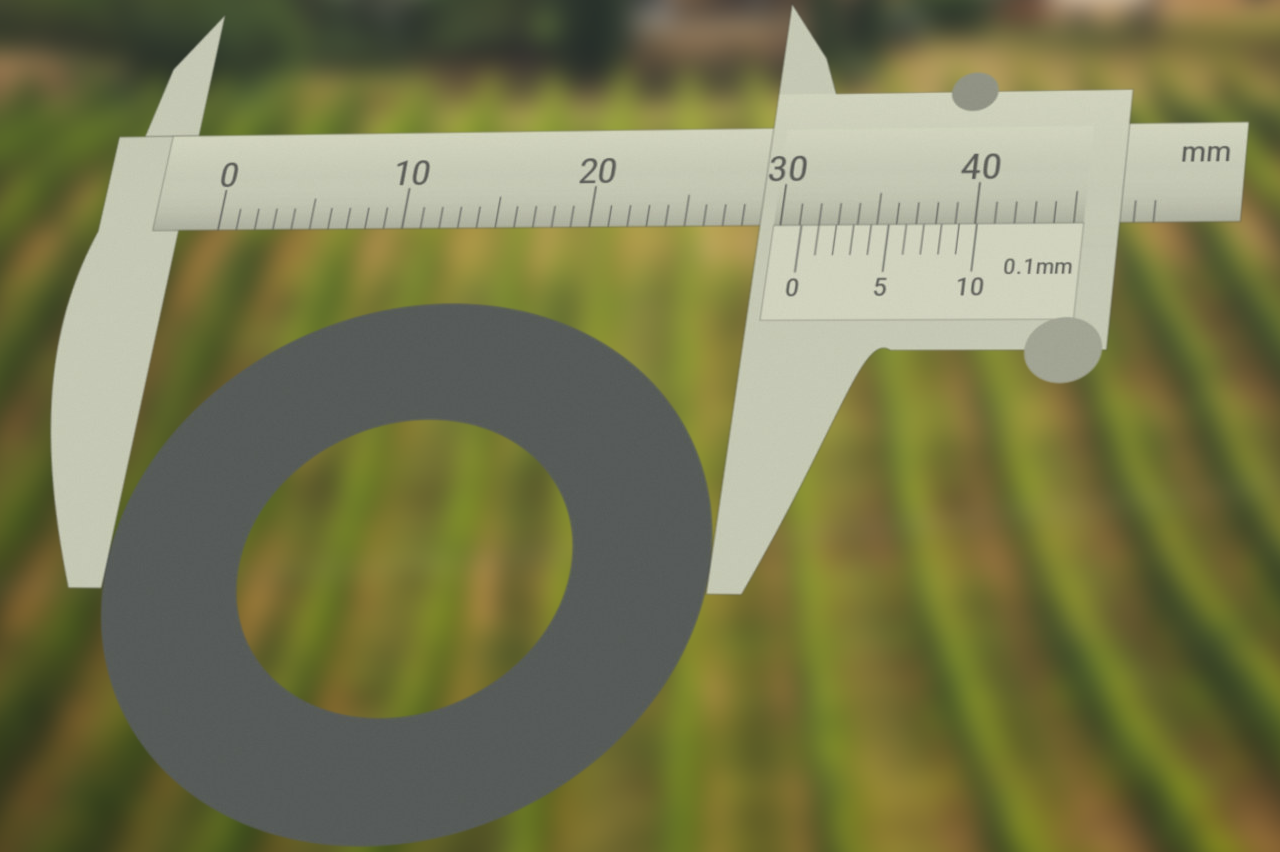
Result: 31.1 mm
